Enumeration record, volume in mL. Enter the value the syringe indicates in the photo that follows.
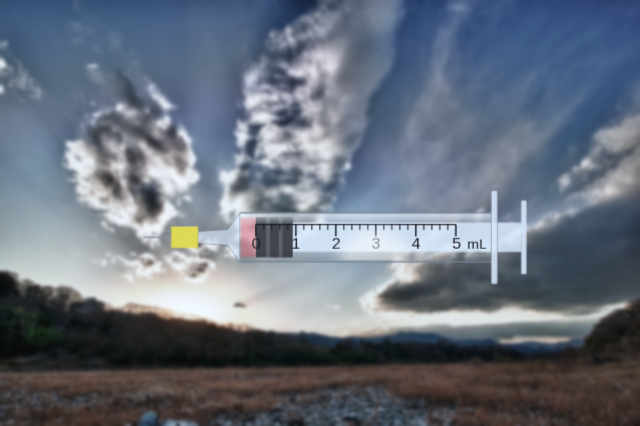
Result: 0 mL
